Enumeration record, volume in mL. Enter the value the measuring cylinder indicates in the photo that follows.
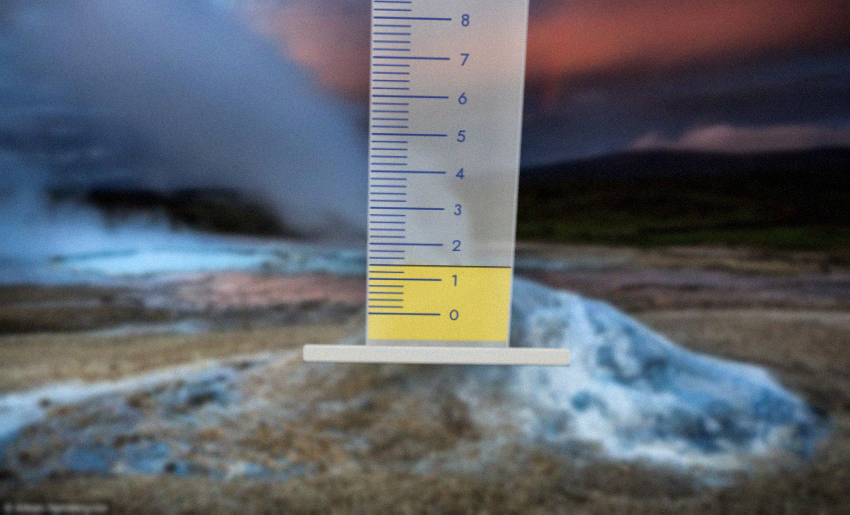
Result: 1.4 mL
